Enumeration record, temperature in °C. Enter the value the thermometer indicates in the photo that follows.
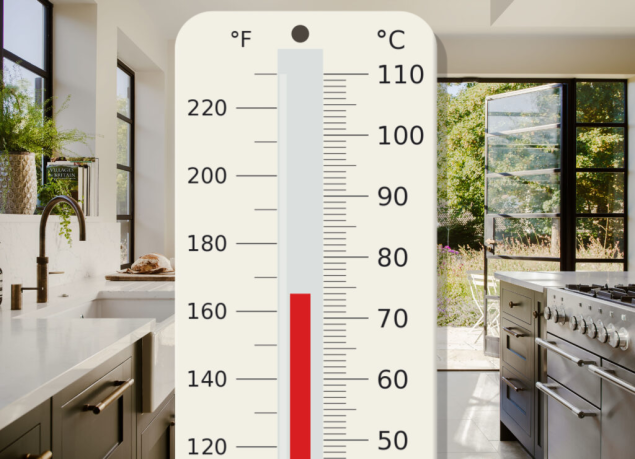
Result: 74 °C
